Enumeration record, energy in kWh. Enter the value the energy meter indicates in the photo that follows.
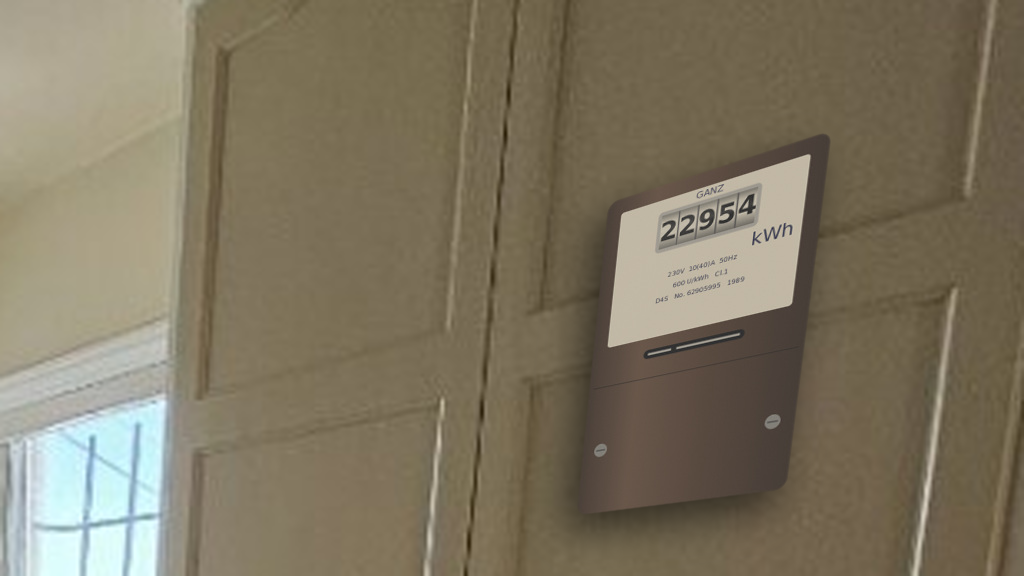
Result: 22954 kWh
